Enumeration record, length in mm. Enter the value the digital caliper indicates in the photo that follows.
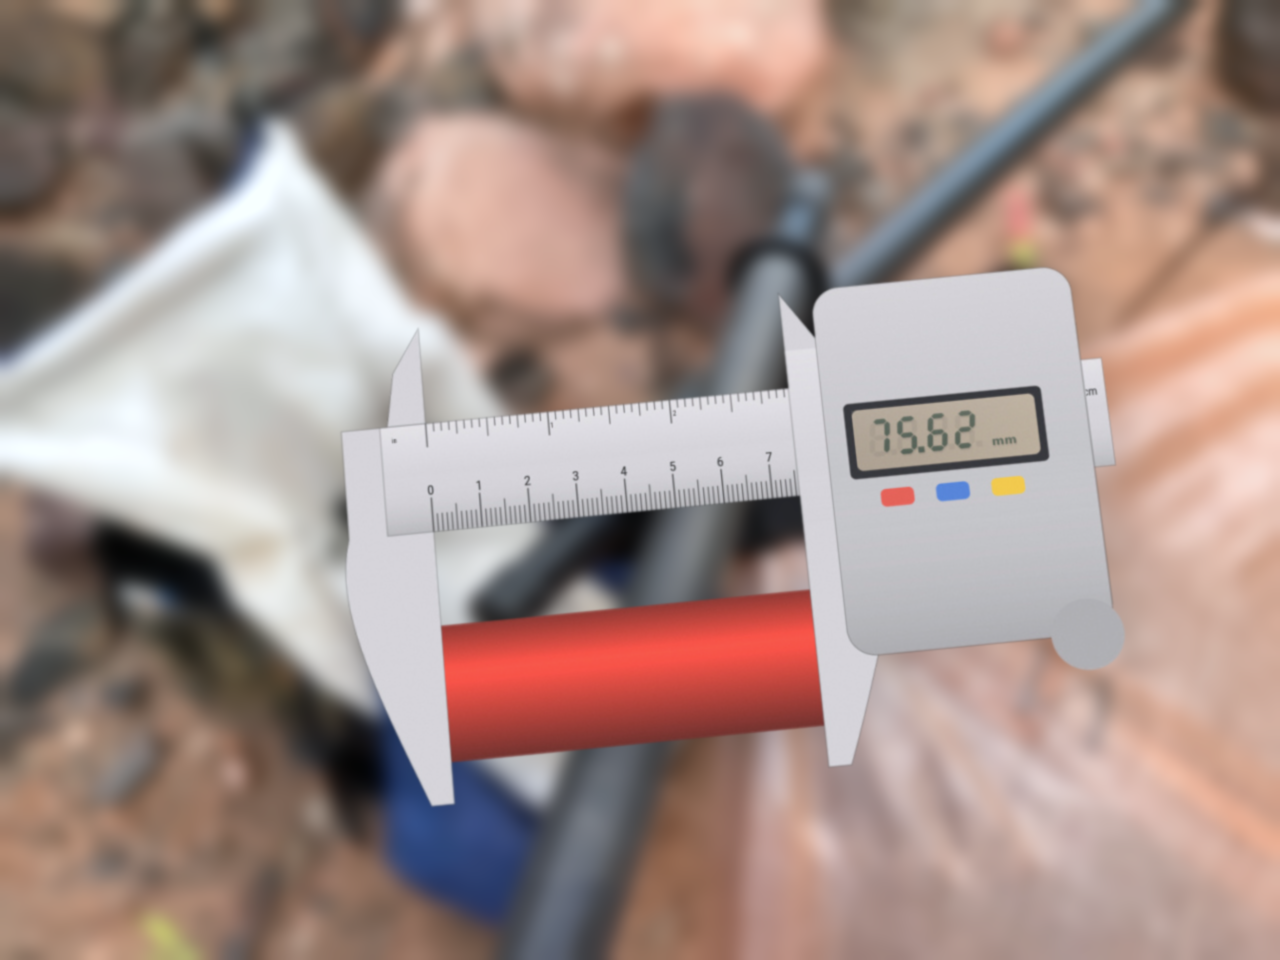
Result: 75.62 mm
